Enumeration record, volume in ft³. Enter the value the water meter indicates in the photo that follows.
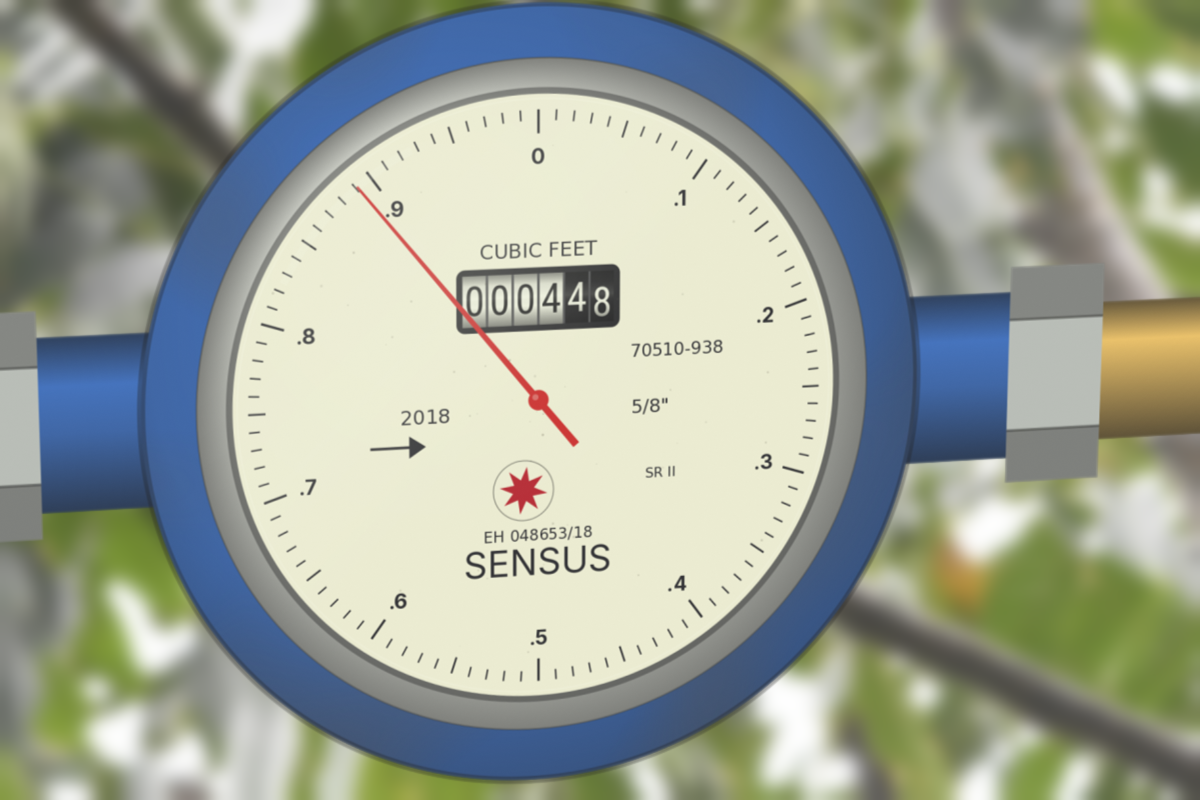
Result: 447.89 ft³
